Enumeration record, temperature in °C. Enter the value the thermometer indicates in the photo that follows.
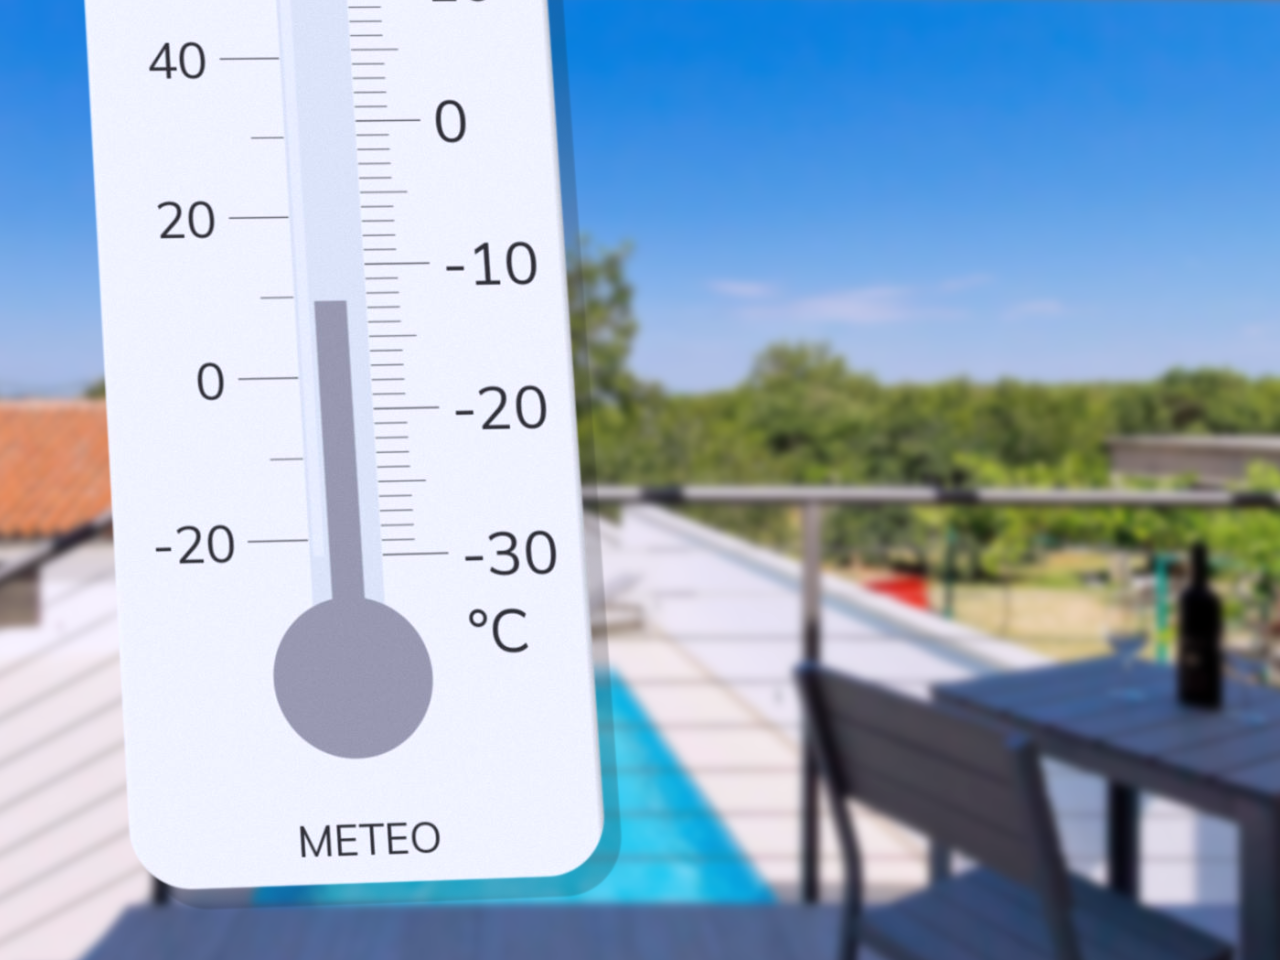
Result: -12.5 °C
